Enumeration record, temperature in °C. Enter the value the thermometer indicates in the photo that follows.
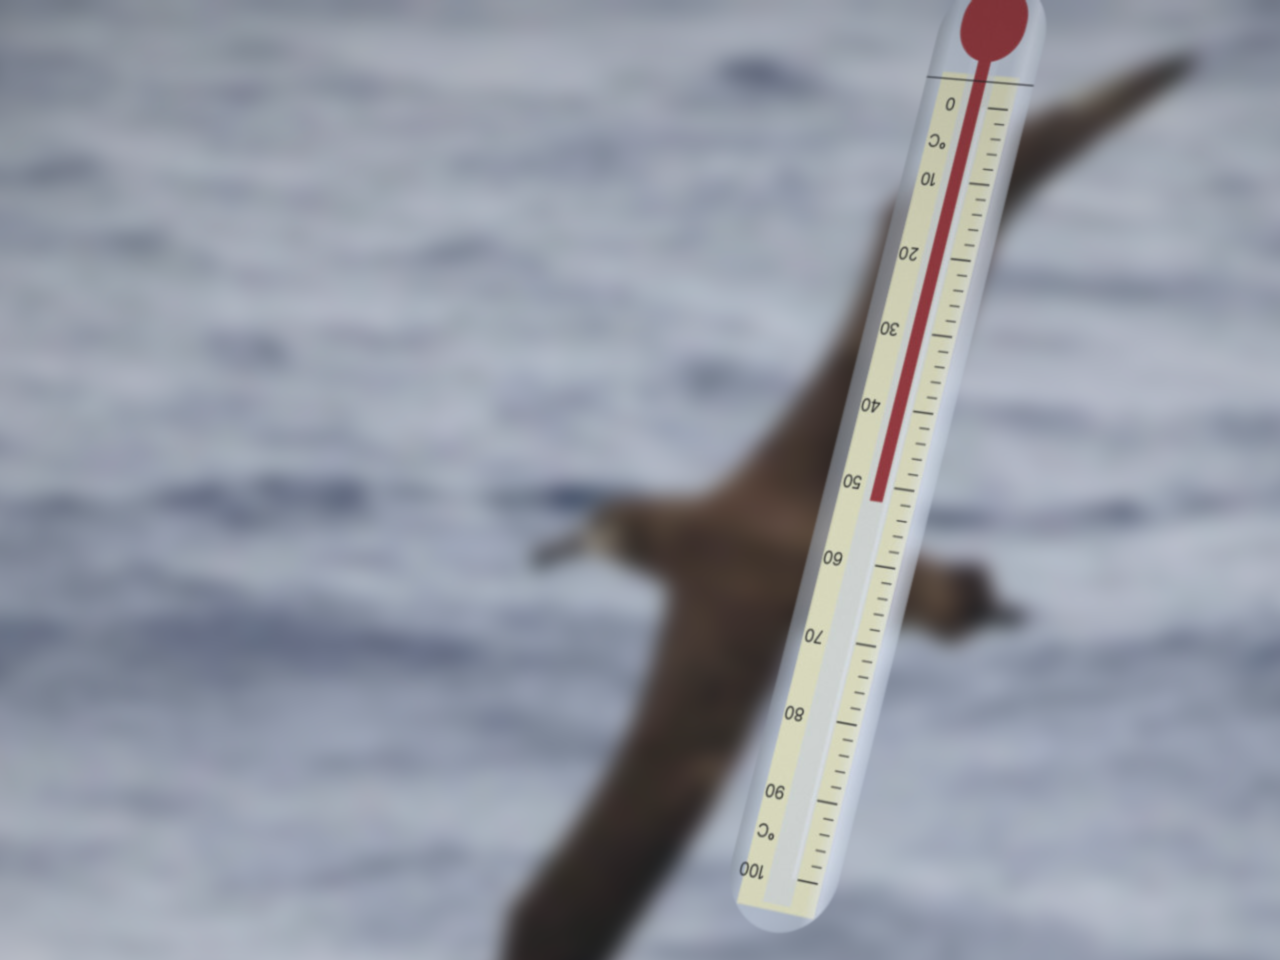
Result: 52 °C
